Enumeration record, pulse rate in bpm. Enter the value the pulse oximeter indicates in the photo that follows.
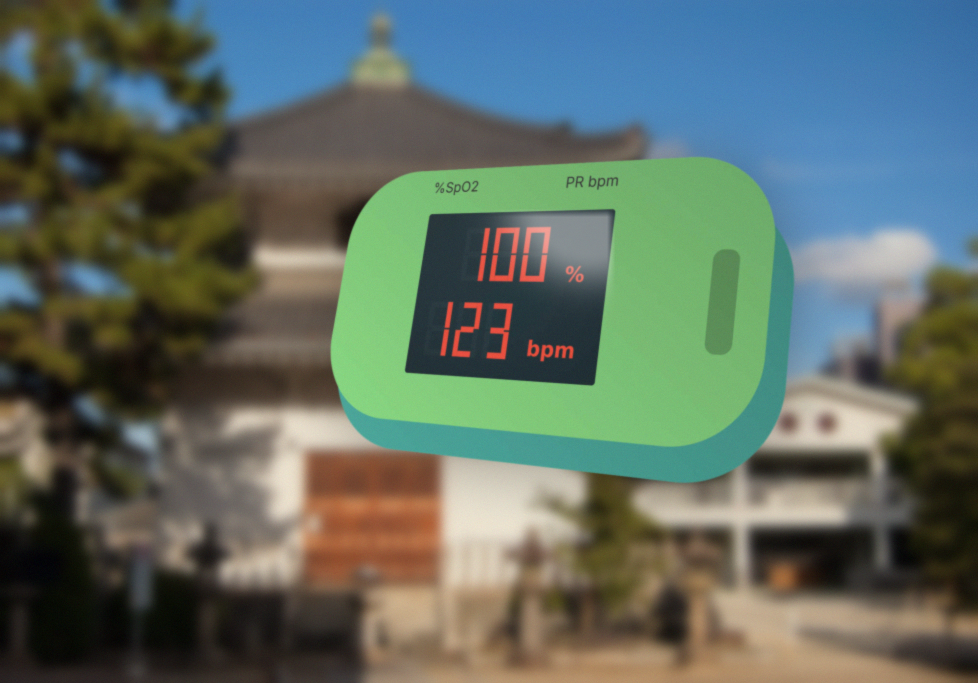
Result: 123 bpm
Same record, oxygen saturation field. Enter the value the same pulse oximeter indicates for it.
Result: 100 %
